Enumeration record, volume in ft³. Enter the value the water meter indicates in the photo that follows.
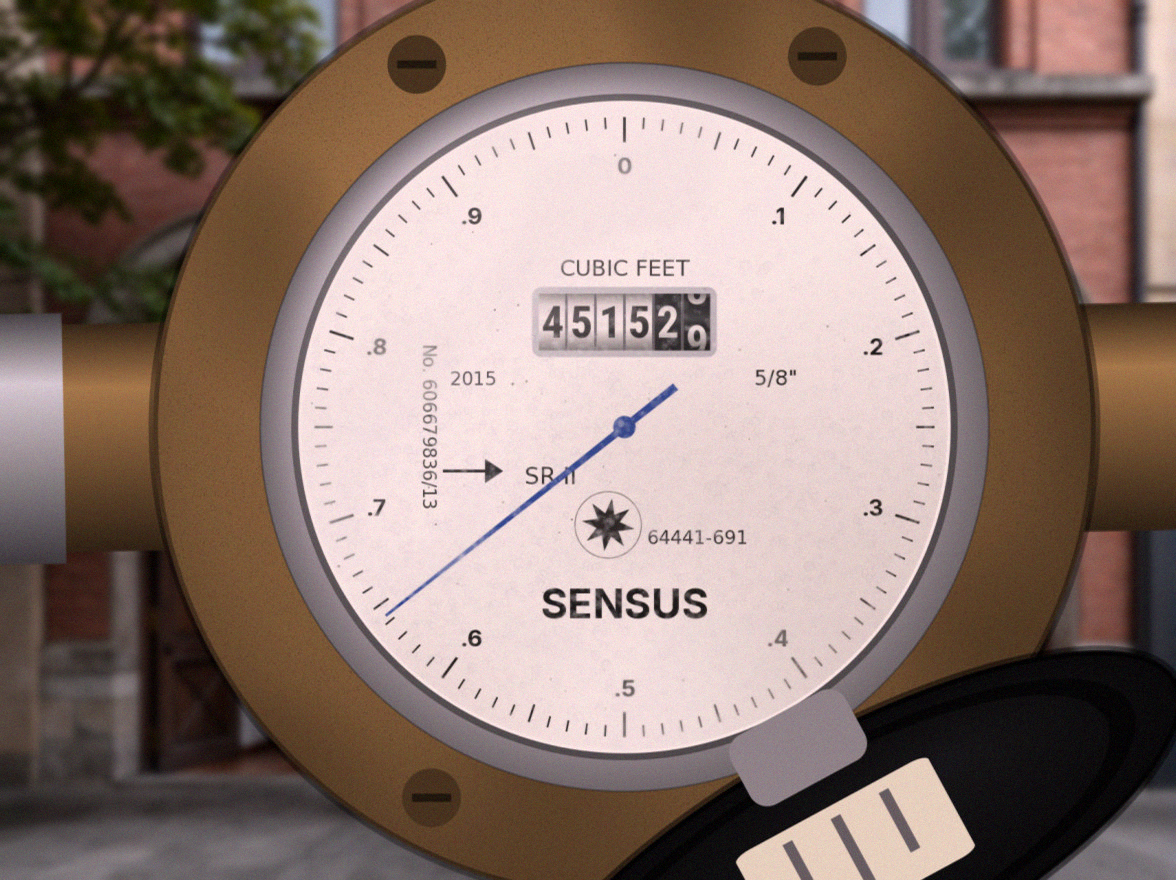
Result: 451528.64 ft³
